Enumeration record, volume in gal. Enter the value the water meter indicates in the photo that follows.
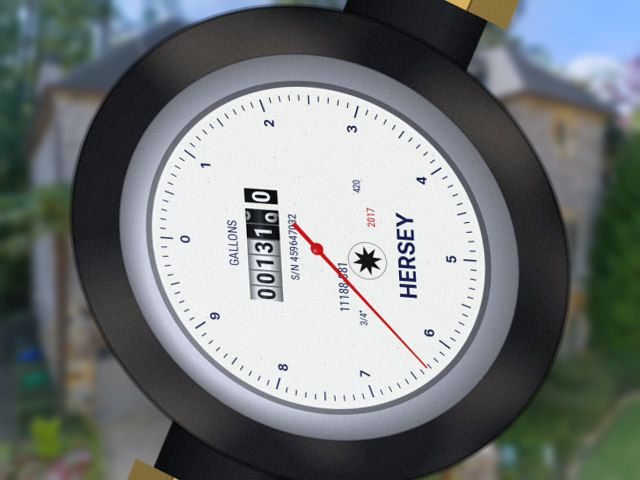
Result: 13186.3 gal
